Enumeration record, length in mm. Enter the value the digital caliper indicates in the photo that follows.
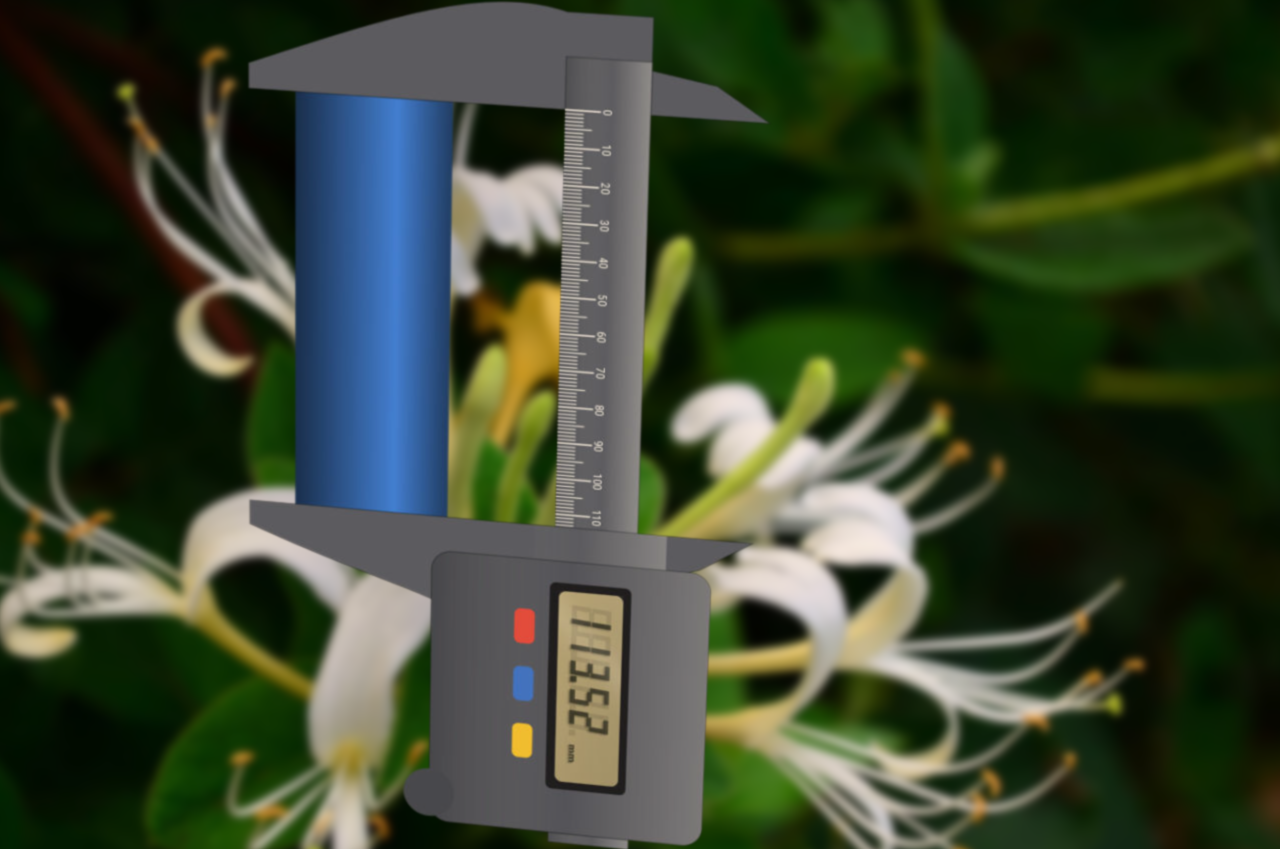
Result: 113.52 mm
